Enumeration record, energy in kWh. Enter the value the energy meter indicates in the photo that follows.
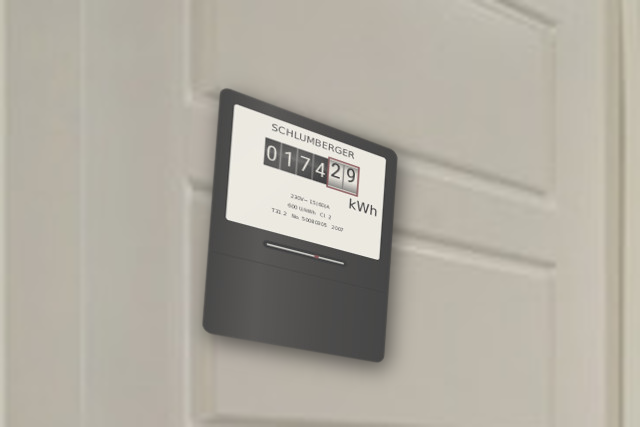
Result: 174.29 kWh
